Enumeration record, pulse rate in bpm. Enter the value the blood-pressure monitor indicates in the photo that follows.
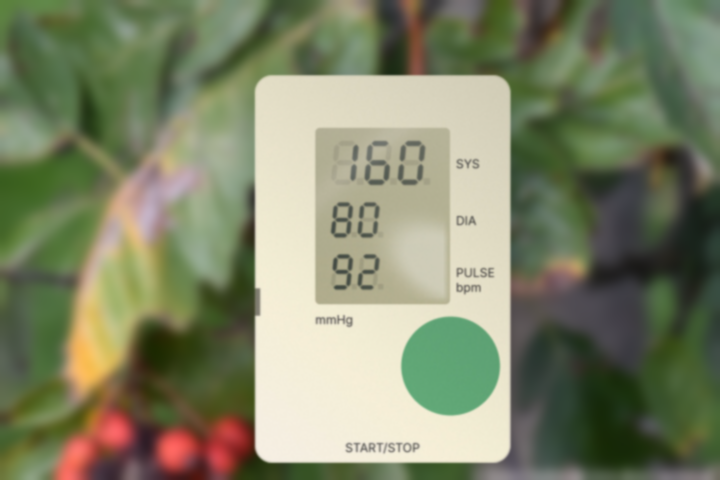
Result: 92 bpm
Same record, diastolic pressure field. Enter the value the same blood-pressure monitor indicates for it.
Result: 80 mmHg
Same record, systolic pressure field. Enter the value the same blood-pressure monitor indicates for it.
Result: 160 mmHg
